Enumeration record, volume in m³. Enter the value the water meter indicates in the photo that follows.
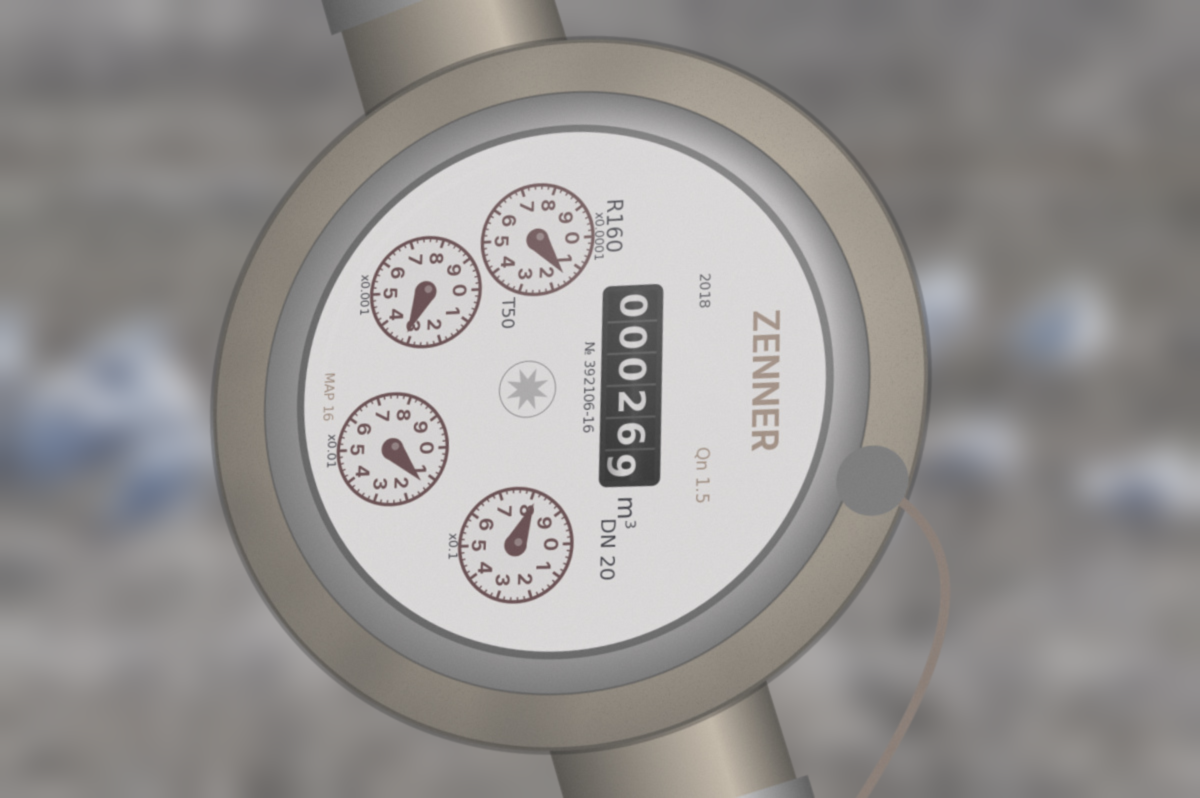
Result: 268.8131 m³
